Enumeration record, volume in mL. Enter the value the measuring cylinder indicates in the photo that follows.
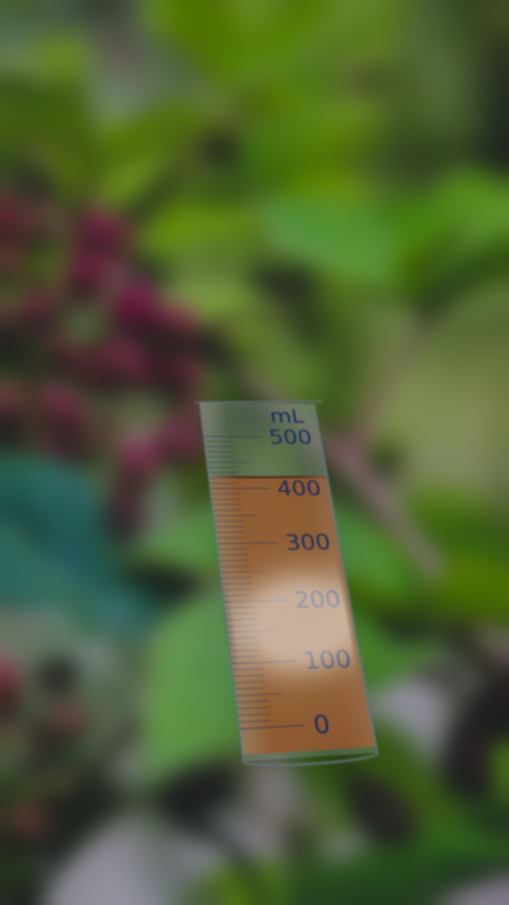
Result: 420 mL
